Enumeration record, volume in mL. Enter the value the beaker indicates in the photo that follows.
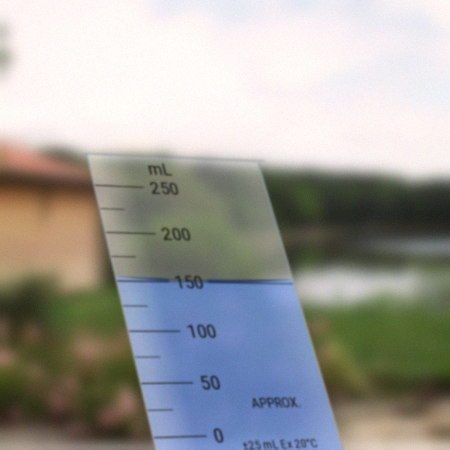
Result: 150 mL
